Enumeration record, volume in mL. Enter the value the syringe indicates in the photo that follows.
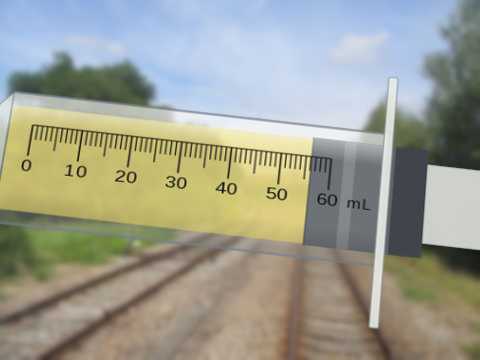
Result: 56 mL
